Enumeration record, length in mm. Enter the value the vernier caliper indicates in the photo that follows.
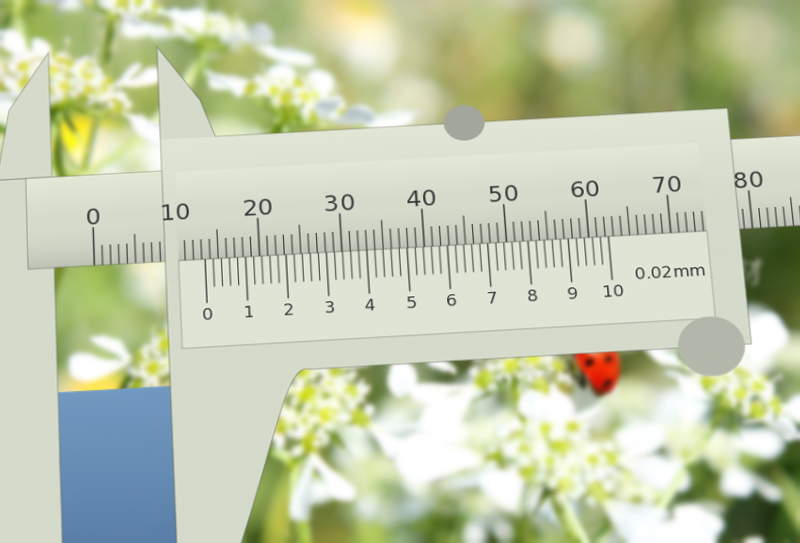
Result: 13.4 mm
